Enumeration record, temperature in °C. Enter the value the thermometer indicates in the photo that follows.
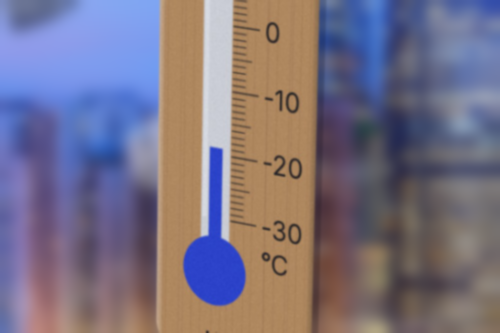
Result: -19 °C
